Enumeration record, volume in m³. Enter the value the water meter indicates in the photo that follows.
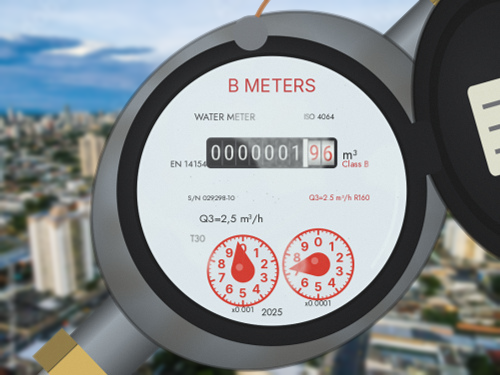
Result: 1.9597 m³
